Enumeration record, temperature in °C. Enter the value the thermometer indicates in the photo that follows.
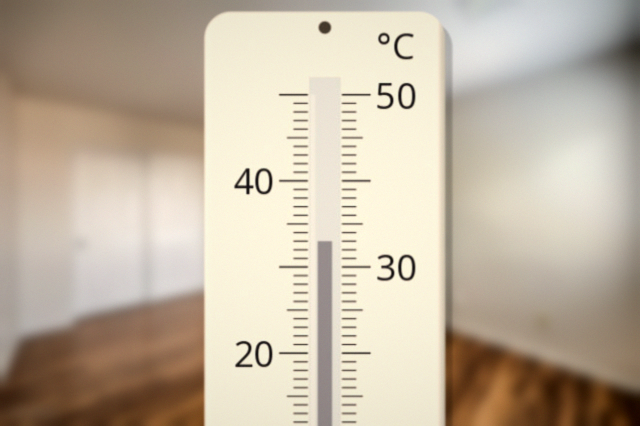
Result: 33 °C
